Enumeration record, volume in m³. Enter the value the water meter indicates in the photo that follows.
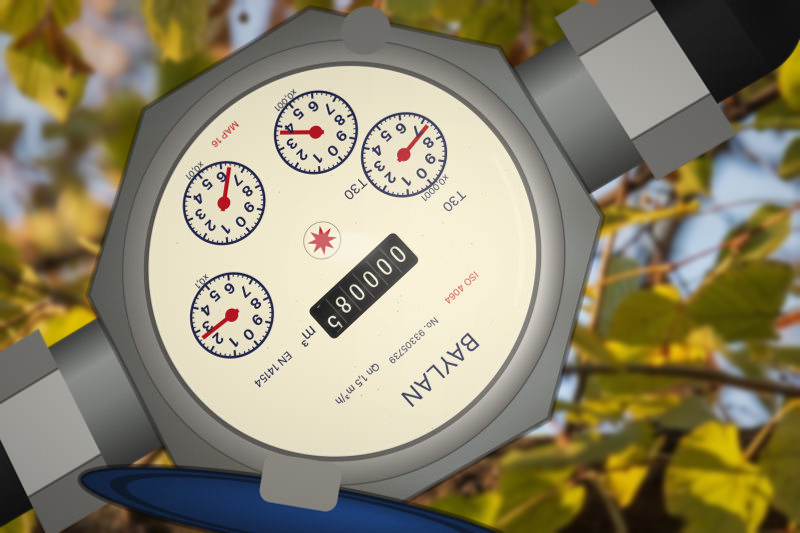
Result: 85.2637 m³
